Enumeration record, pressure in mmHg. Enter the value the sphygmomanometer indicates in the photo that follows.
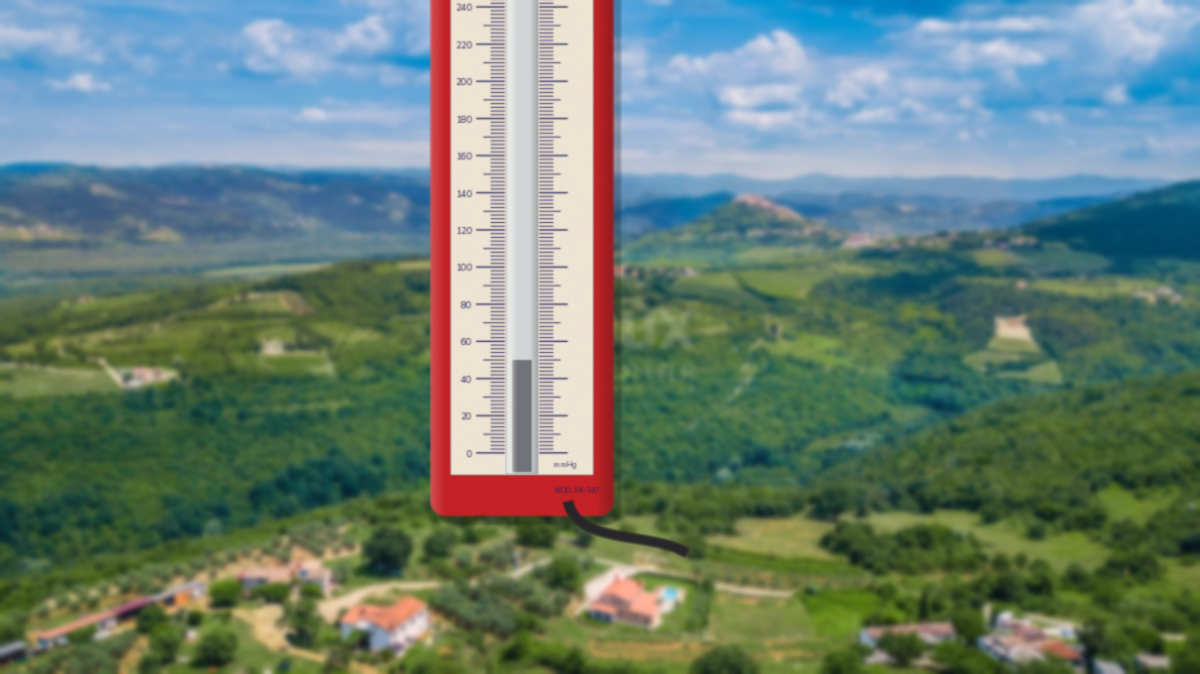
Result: 50 mmHg
